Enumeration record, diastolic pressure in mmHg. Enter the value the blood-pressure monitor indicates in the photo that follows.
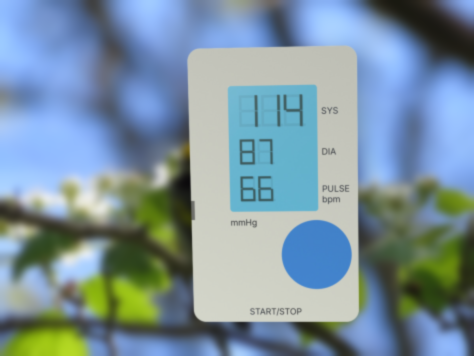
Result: 87 mmHg
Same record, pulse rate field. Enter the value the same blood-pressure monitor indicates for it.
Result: 66 bpm
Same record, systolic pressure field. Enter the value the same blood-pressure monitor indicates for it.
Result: 114 mmHg
